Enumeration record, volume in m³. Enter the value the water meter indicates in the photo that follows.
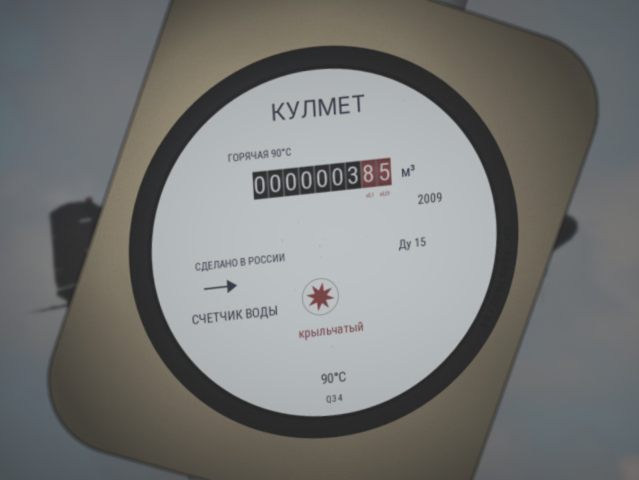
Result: 3.85 m³
